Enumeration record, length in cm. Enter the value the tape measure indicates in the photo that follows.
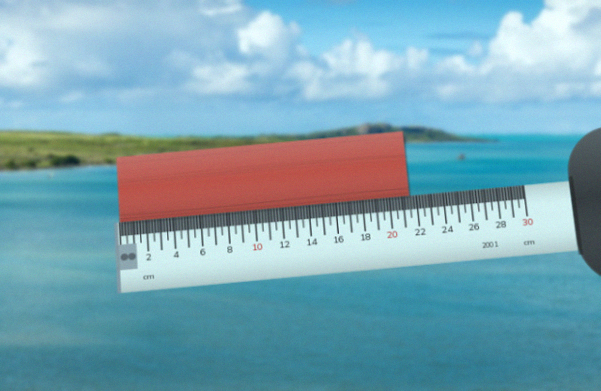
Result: 21.5 cm
